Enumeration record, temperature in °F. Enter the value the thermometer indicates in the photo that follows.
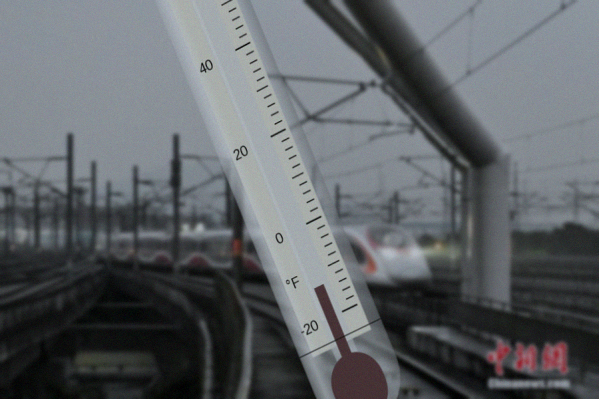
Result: -13 °F
